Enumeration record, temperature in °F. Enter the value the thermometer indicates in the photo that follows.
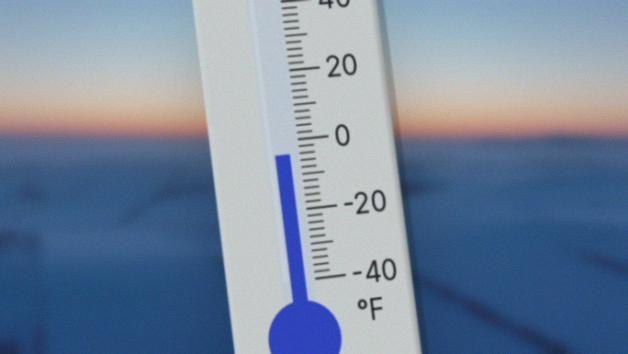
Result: -4 °F
